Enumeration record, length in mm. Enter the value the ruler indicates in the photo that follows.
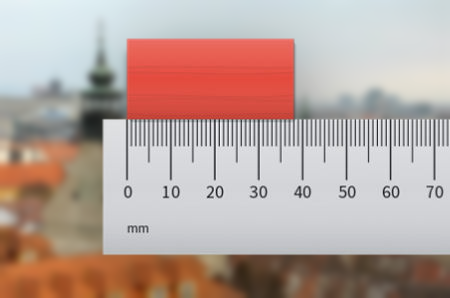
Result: 38 mm
